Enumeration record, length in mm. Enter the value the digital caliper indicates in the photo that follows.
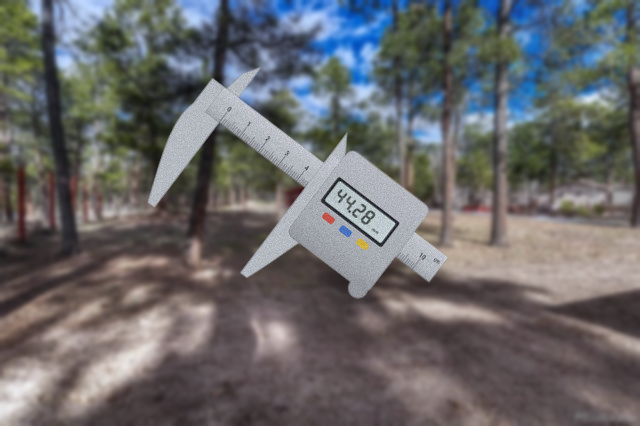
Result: 44.28 mm
